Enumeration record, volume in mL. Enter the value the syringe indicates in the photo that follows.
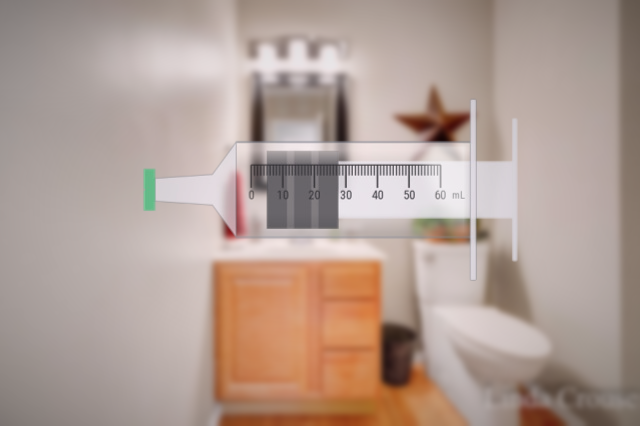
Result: 5 mL
